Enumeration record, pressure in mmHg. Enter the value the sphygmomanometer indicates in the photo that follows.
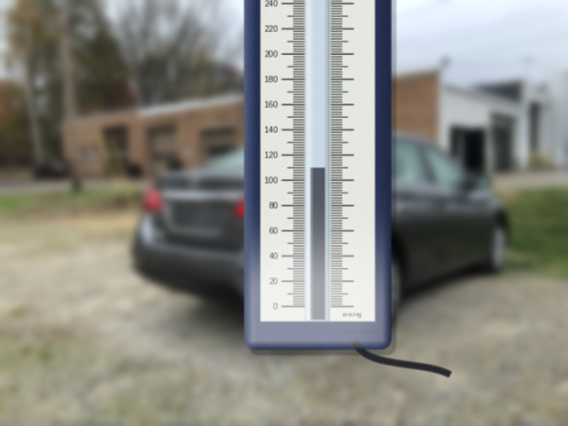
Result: 110 mmHg
